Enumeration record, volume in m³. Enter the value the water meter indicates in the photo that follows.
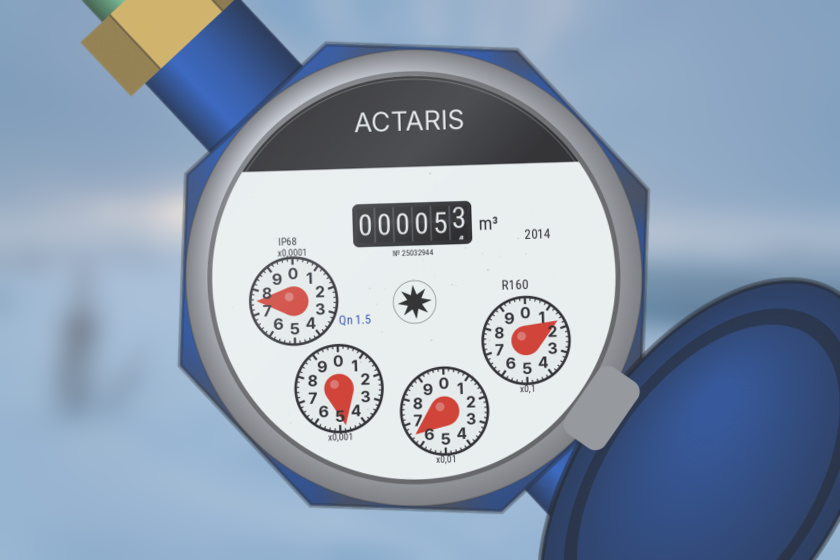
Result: 53.1647 m³
